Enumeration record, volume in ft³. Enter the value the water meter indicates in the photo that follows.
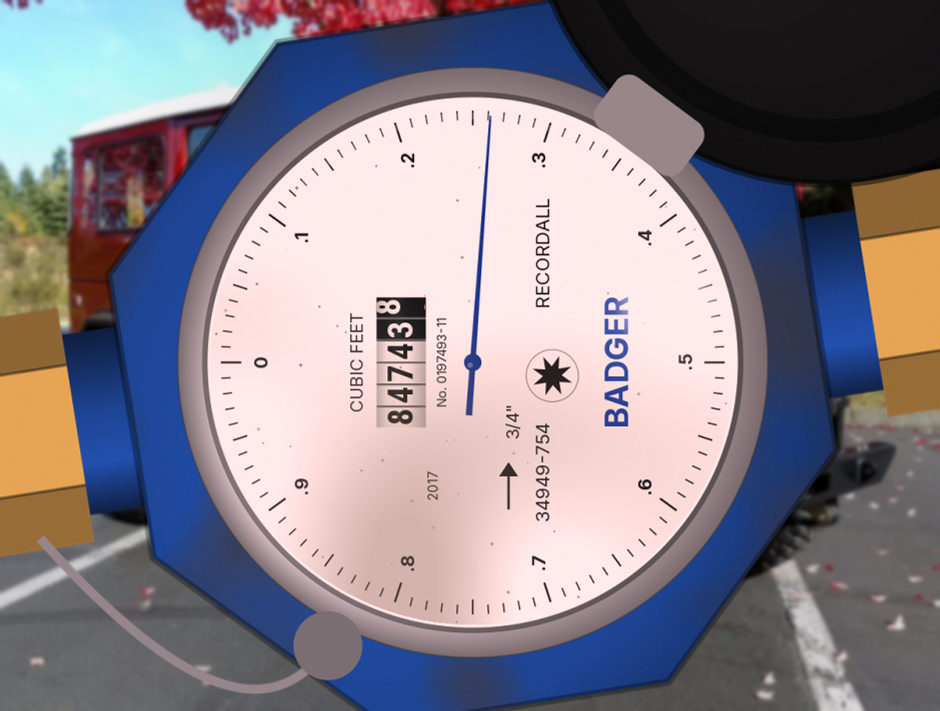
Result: 847438.26 ft³
